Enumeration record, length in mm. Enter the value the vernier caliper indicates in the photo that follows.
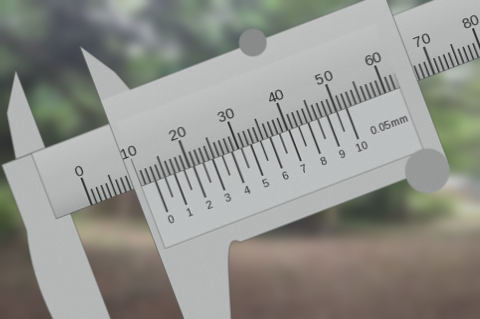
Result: 13.0 mm
